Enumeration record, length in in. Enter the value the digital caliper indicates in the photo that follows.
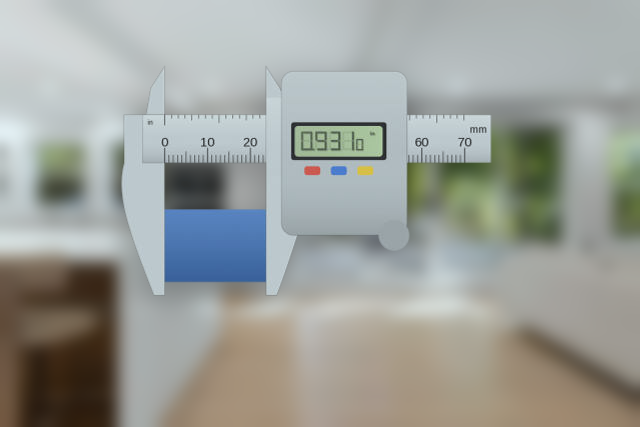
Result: 0.9310 in
